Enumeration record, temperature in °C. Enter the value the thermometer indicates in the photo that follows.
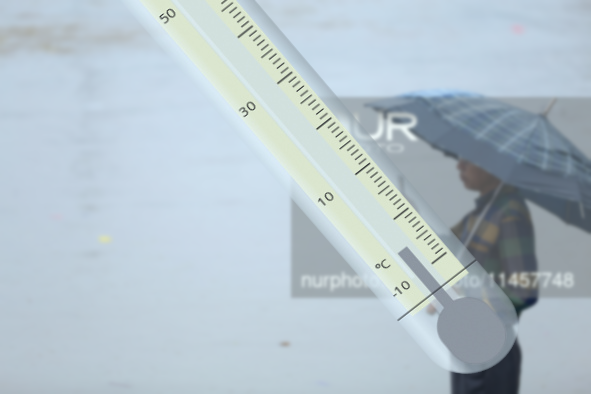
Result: -5 °C
